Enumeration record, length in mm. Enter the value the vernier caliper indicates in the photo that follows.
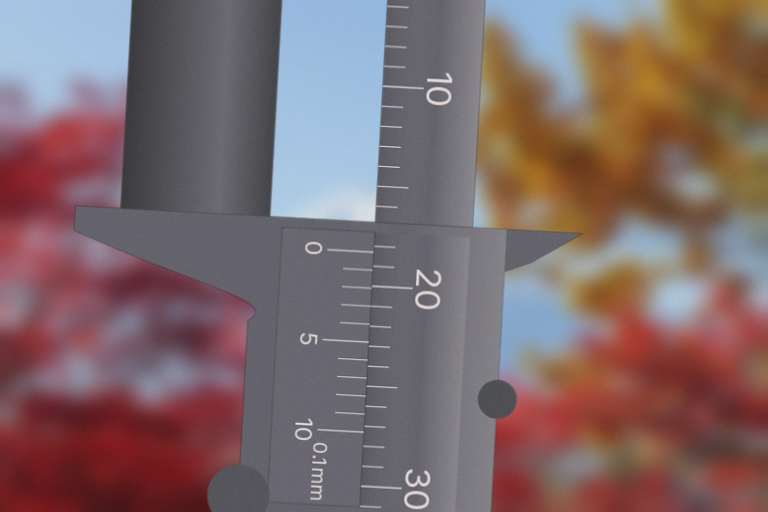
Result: 18.3 mm
